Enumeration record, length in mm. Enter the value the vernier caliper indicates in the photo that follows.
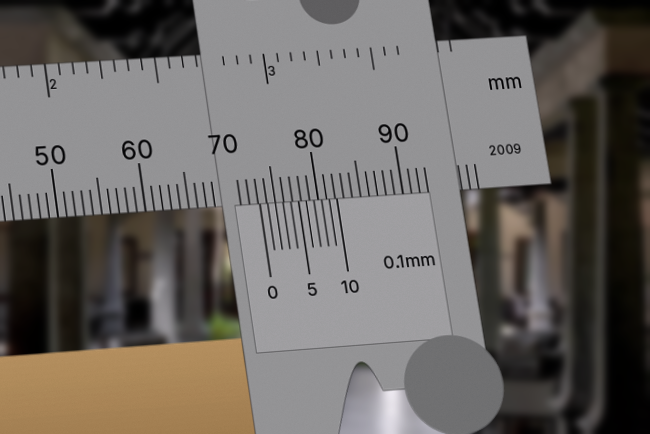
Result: 73.2 mm
